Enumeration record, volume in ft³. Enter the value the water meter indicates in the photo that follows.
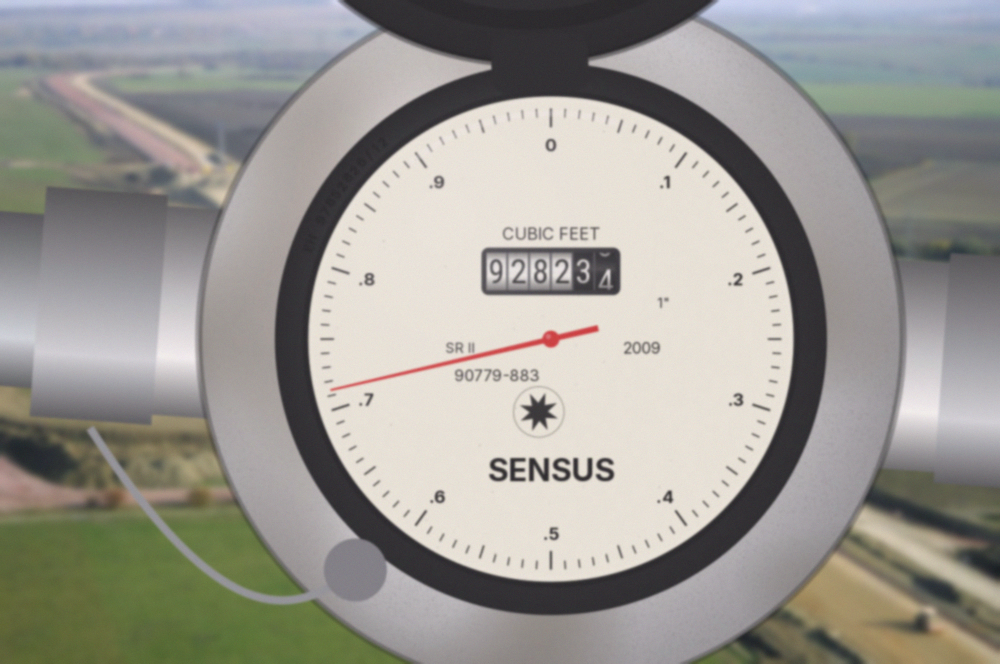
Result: 928233.71 ft³
